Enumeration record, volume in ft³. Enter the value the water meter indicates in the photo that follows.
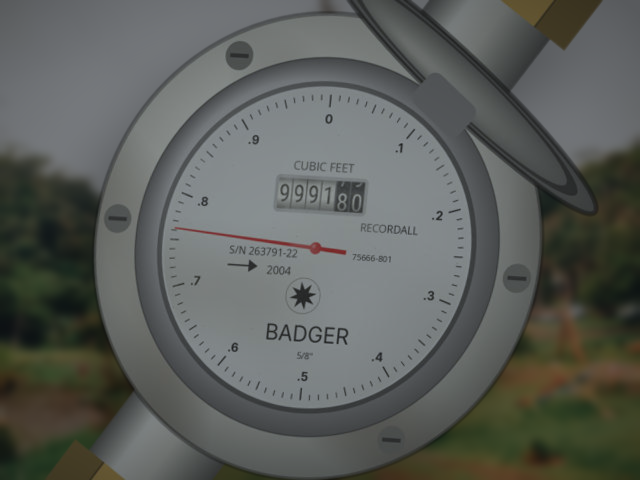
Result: 999179.76 ft³
